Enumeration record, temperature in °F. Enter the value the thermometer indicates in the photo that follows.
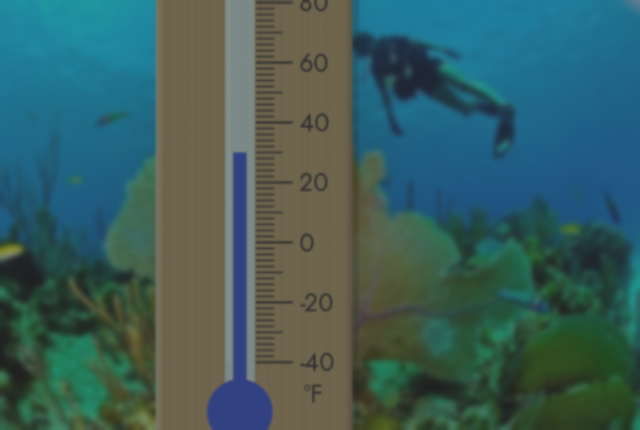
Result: 30 °F
